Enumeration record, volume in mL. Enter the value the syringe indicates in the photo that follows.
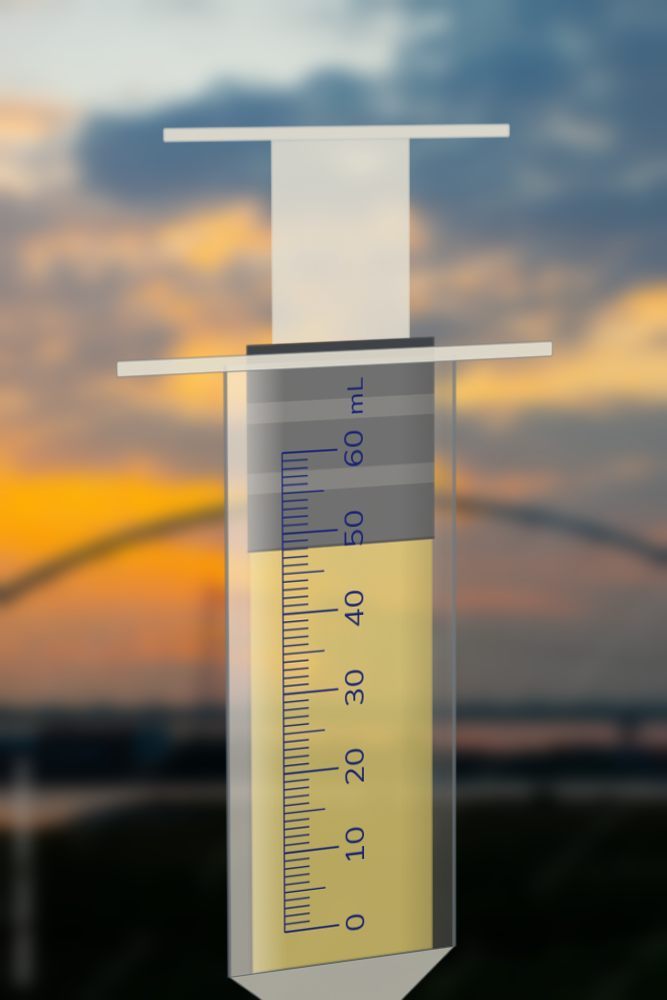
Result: 48 mL
